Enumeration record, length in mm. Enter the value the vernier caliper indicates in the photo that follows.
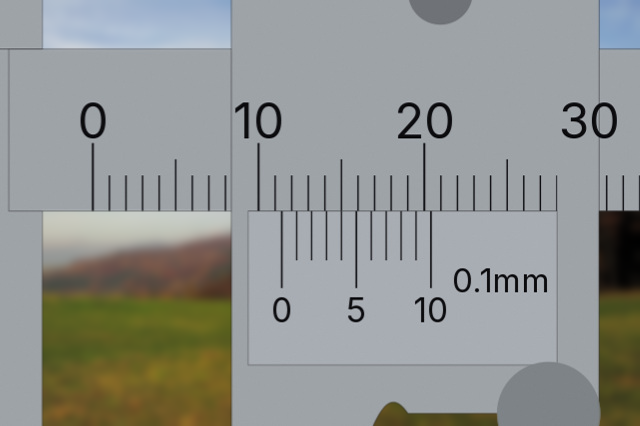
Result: 11.4 mm
